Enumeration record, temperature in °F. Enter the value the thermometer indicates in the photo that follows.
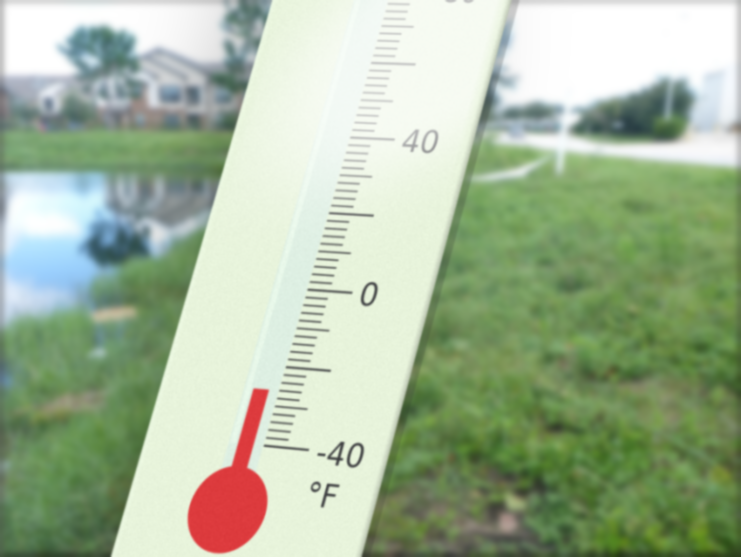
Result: -26 °F
